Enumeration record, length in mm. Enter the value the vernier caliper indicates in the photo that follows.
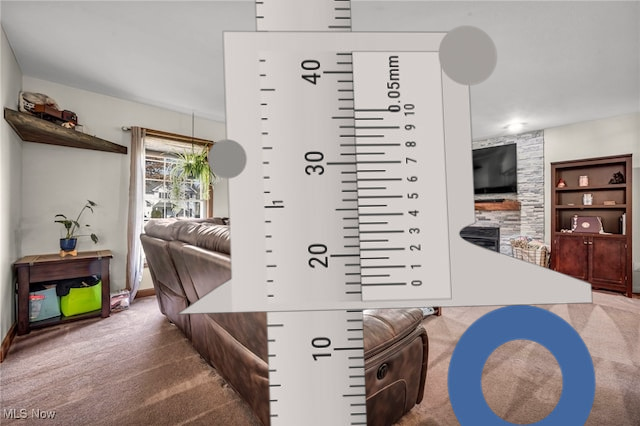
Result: 16.8 mm
